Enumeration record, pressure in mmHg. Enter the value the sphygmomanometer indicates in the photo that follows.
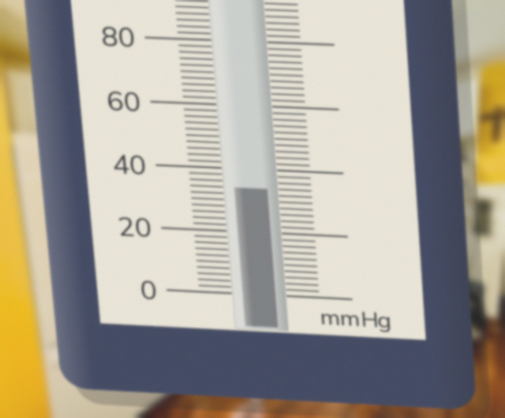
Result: 34 mmHg
